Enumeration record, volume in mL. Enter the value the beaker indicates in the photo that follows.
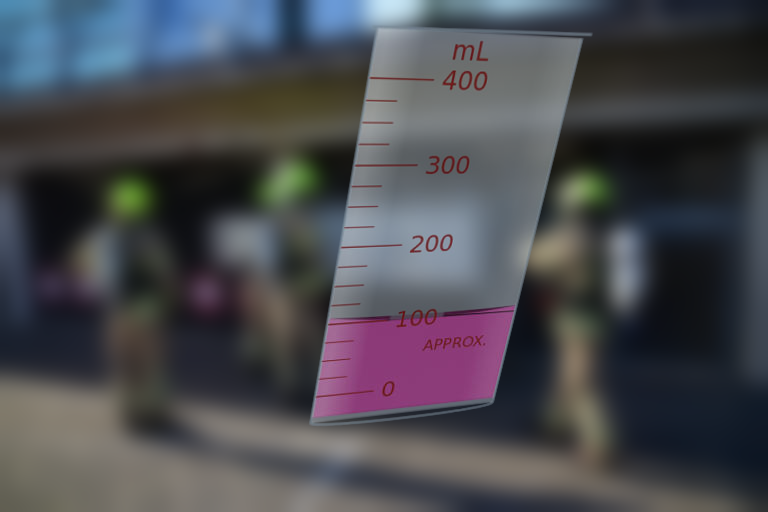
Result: 100 mL
